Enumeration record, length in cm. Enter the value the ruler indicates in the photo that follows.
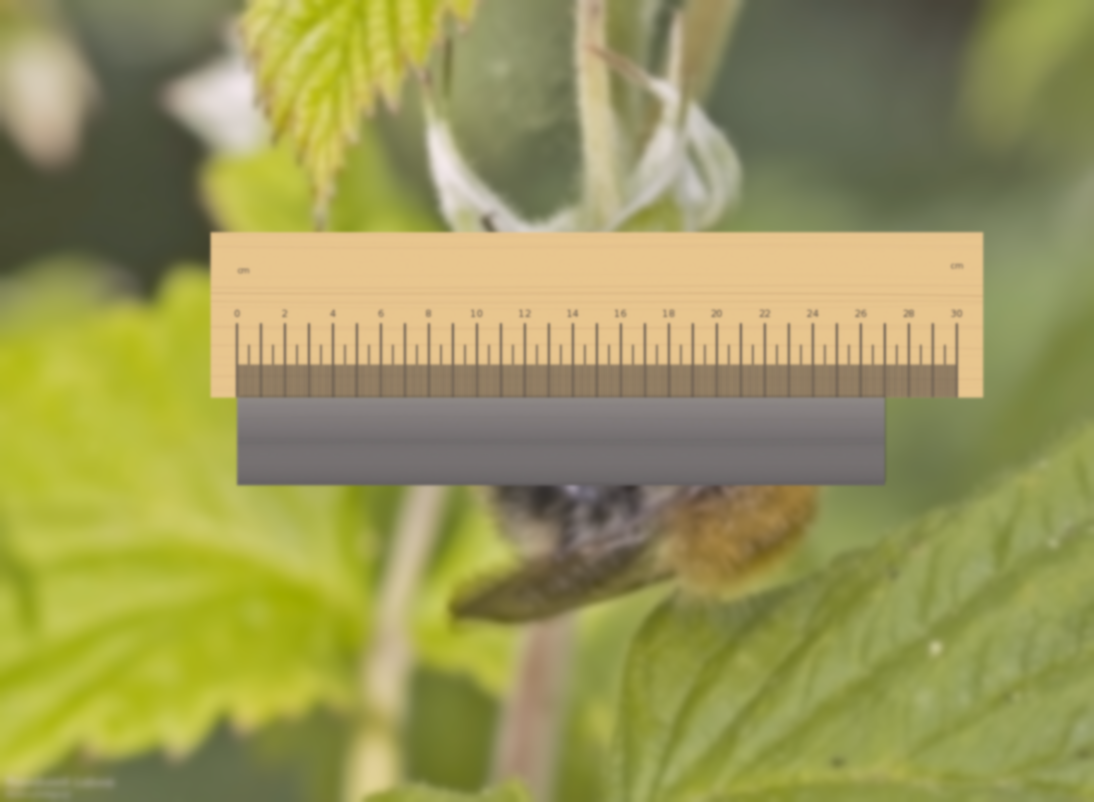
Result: 27 cm
